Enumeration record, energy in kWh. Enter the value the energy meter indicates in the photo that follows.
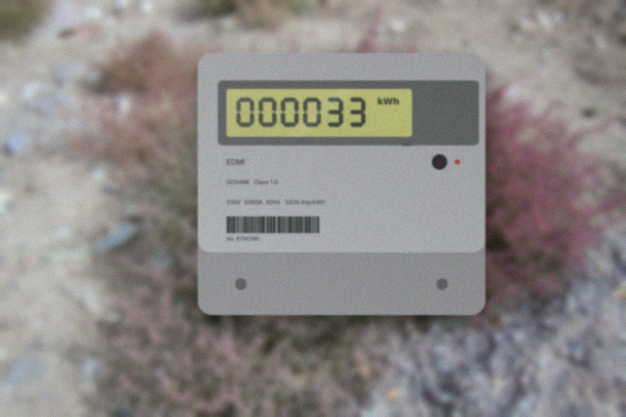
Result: 33 kWh
